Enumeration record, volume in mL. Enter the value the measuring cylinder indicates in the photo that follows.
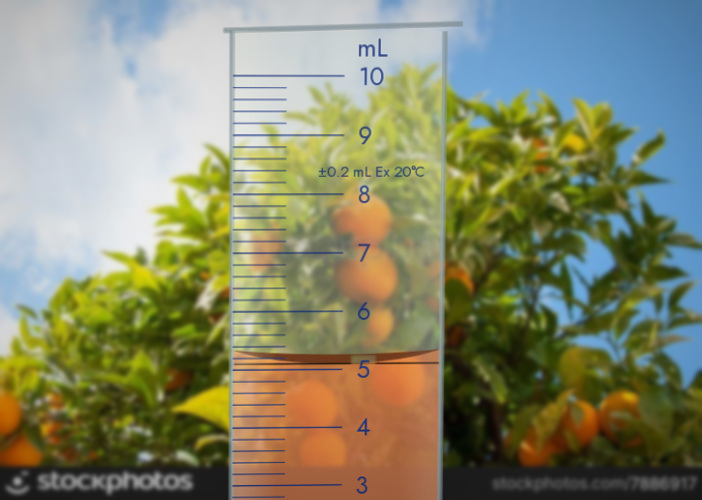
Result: 5.1 mL
